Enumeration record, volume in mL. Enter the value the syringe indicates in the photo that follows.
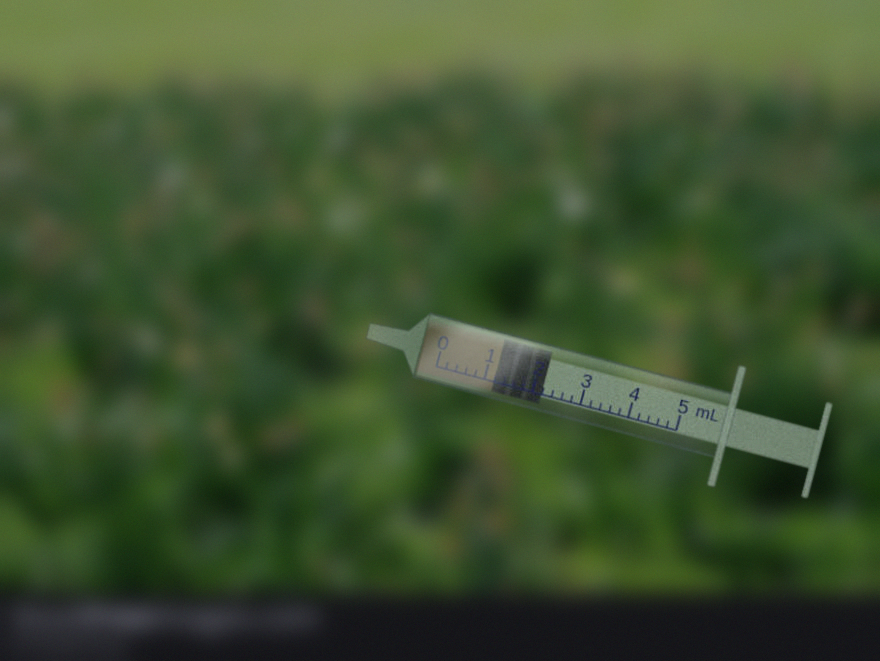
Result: 1.2 mL
